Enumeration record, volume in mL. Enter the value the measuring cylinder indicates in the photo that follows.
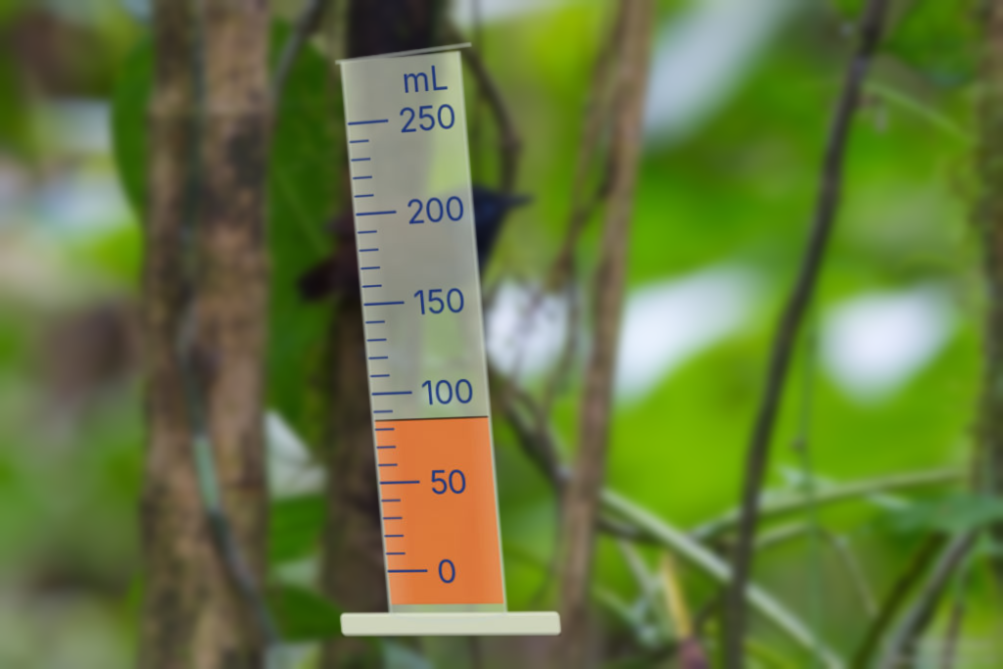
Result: 85 mL
